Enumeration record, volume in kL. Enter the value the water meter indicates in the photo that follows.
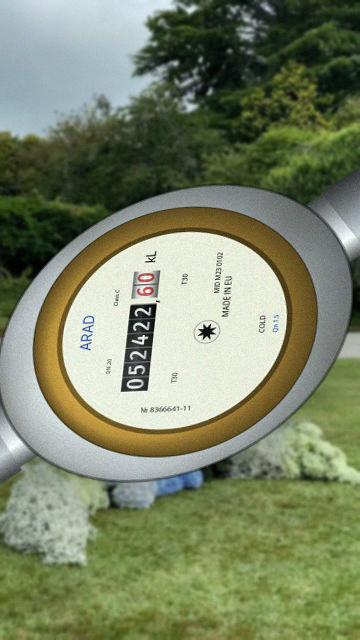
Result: 52422.60 kL
